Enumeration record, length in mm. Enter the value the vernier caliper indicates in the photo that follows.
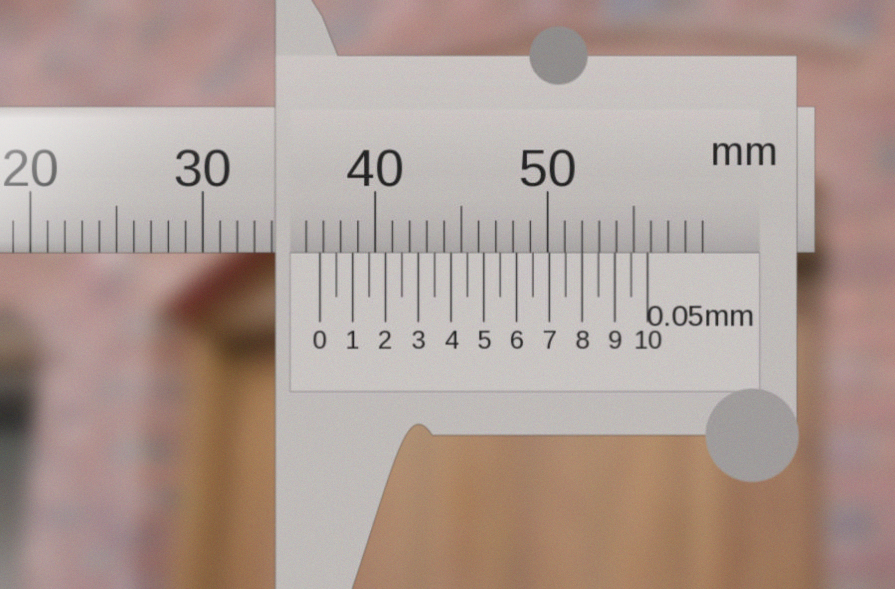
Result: 36.8 mm
